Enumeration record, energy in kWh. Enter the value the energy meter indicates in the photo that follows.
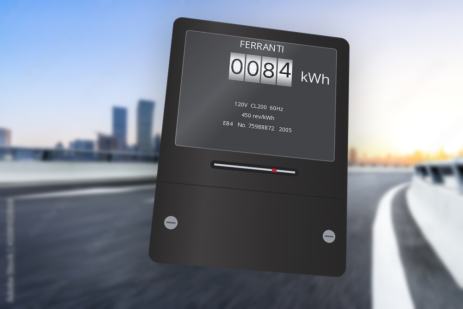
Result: 84 kWh
